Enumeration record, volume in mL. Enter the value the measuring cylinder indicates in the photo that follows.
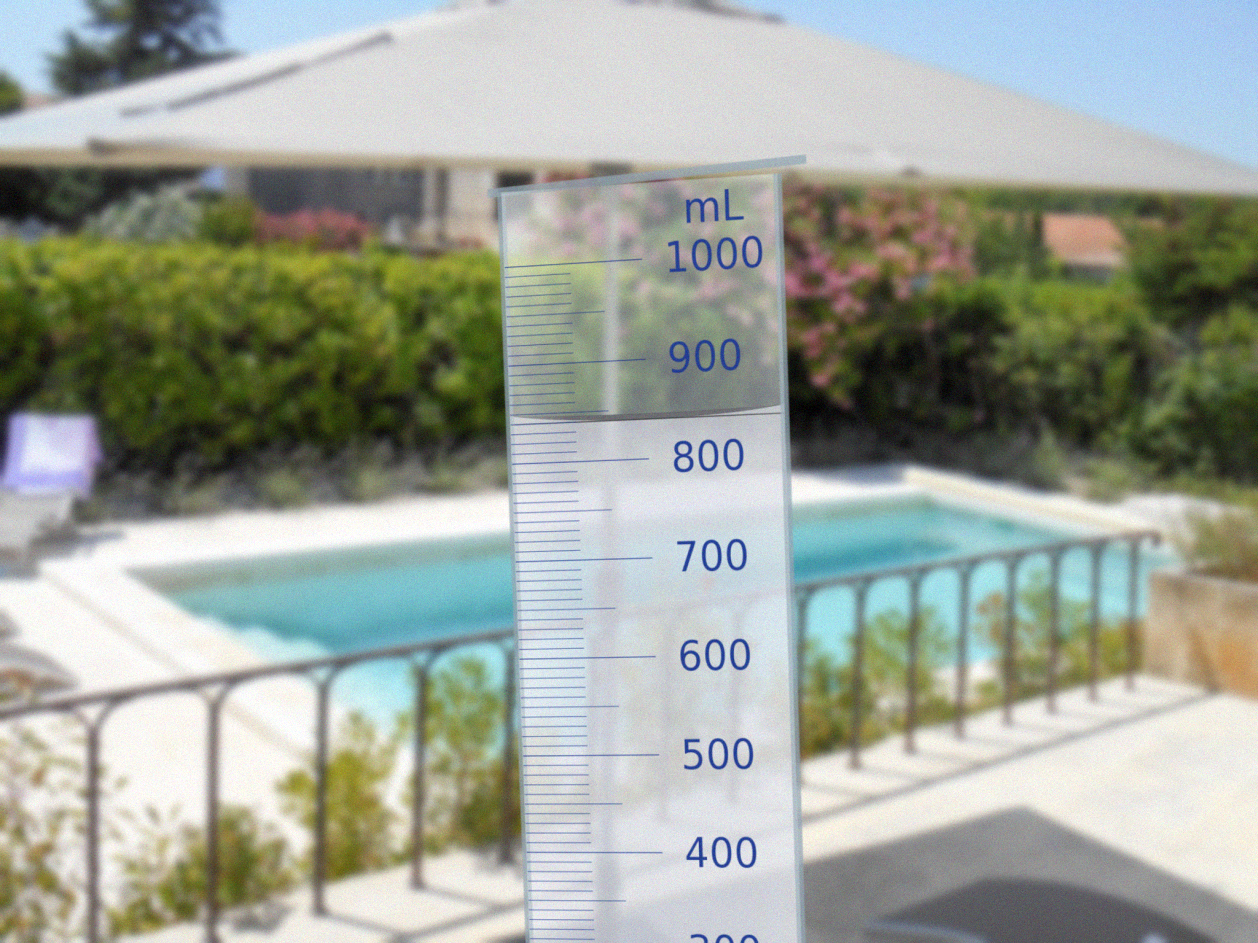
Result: 840 mL
